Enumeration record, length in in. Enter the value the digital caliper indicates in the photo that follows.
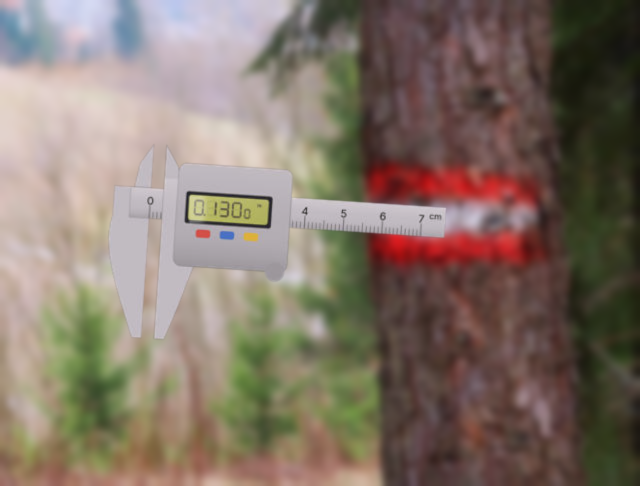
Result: 0.1300 in
